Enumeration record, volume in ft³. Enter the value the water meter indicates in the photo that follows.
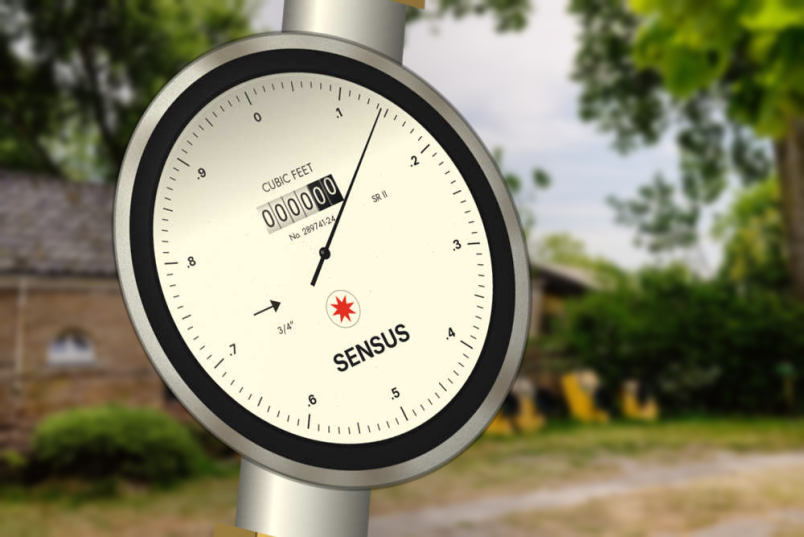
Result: 0.14 ft³
